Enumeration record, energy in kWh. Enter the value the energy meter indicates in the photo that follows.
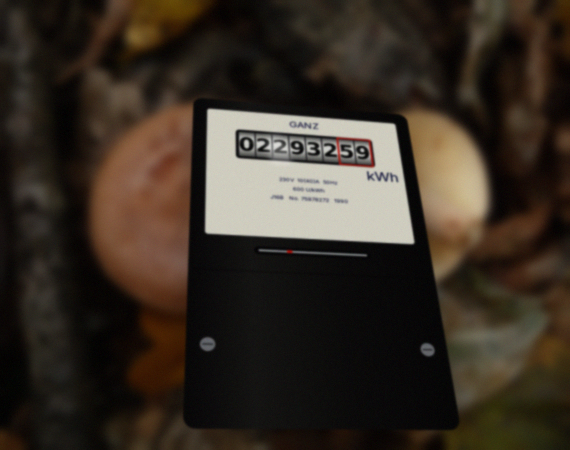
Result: 22932.59 kWh
